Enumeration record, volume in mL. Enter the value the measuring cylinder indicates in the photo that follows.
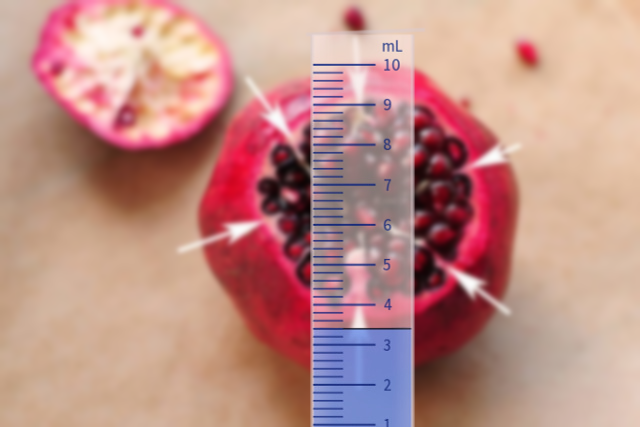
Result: 3.4 mL
